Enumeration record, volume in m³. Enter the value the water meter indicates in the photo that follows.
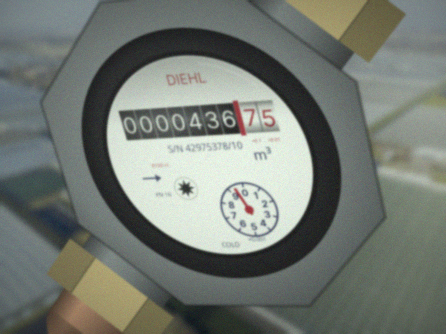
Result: 436.749 m³
